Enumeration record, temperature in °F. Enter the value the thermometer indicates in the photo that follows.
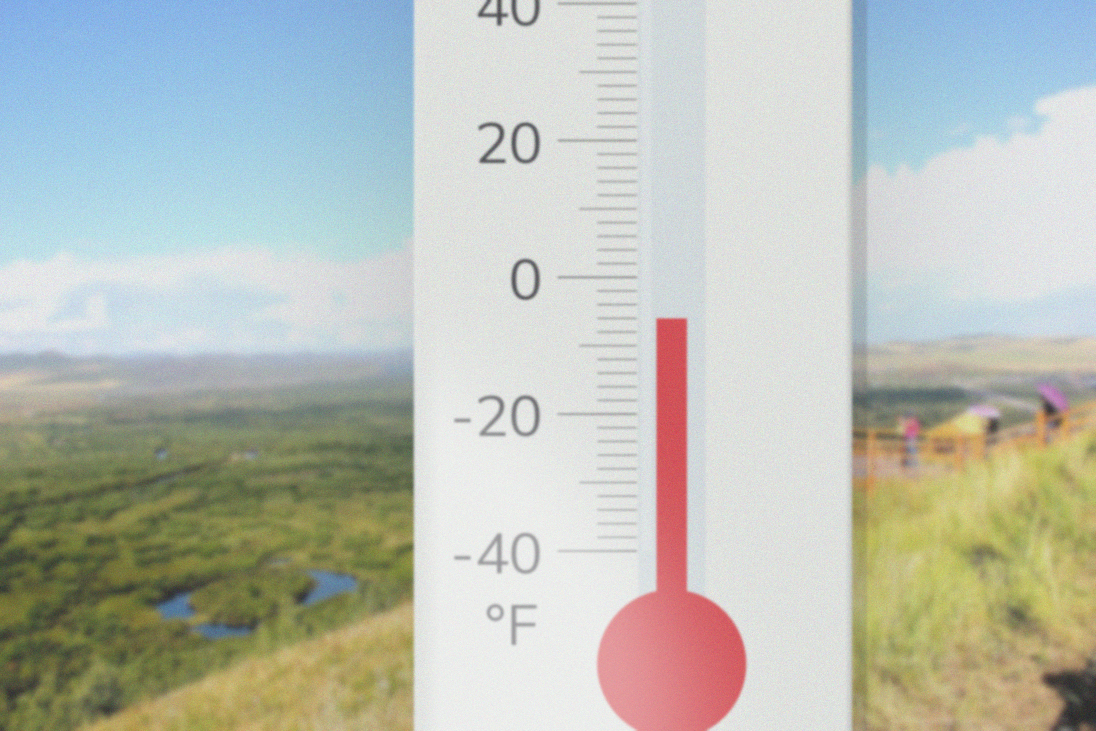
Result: -6 °F
